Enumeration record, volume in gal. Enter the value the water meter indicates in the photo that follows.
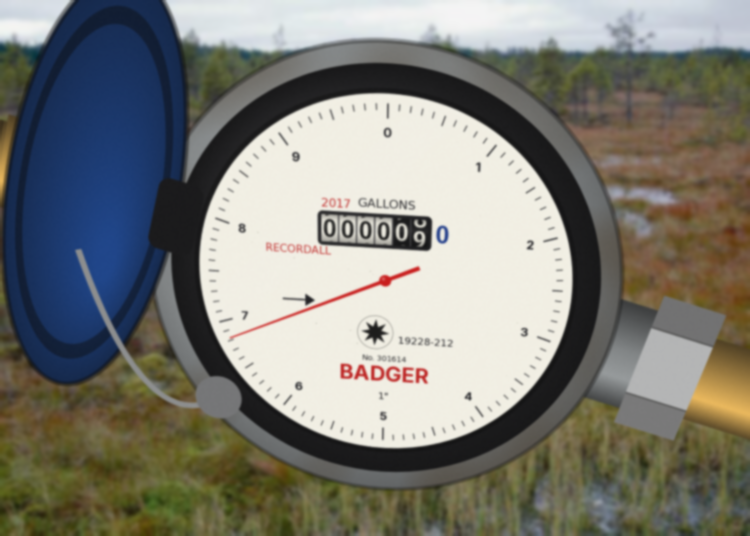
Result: 86.8 gal
